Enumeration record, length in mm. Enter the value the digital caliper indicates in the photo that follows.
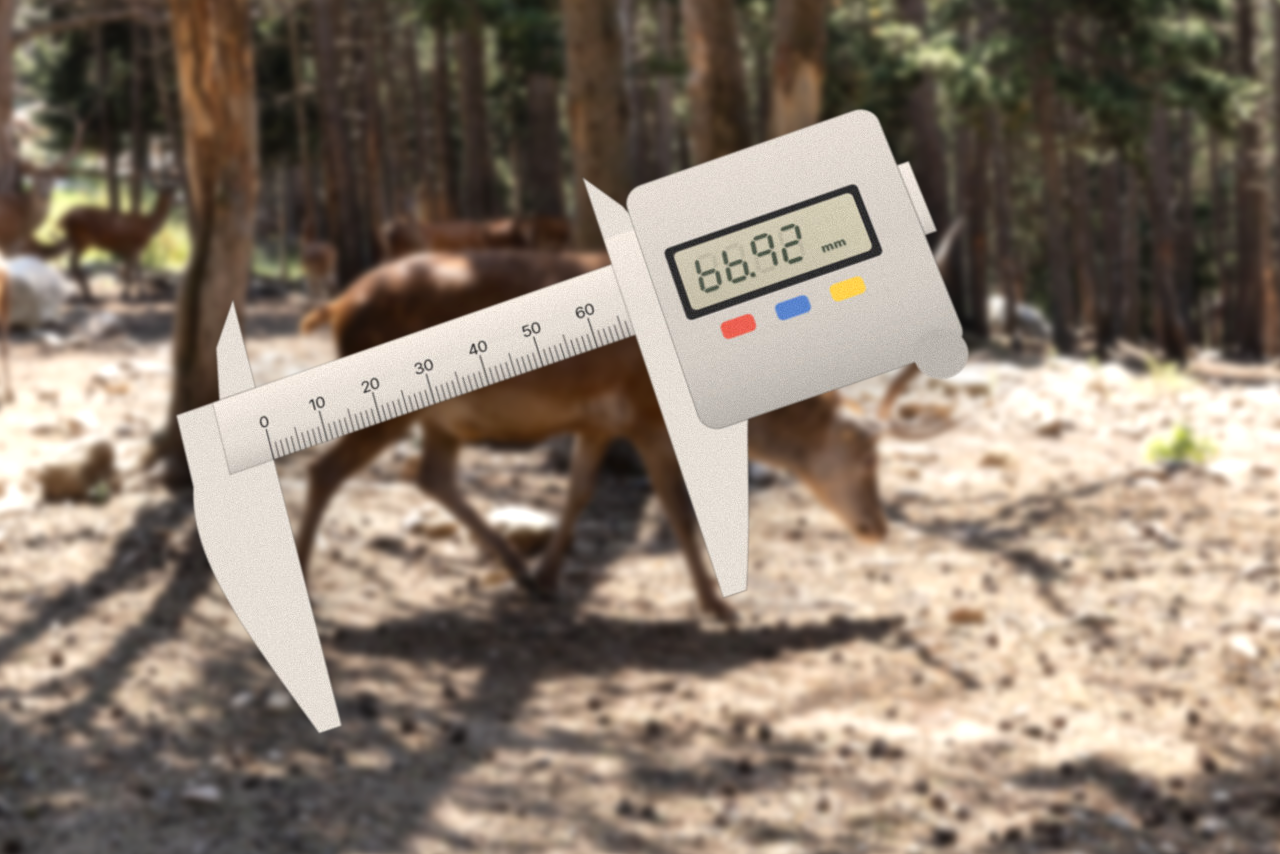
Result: 66.92 mm
